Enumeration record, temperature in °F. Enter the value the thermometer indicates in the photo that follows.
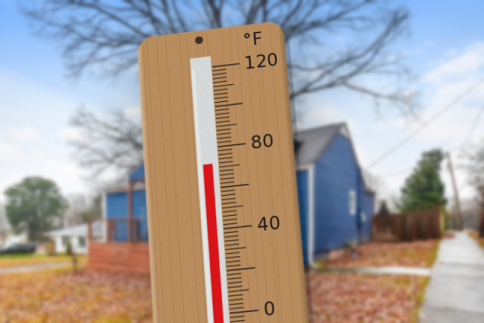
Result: 72 °F
